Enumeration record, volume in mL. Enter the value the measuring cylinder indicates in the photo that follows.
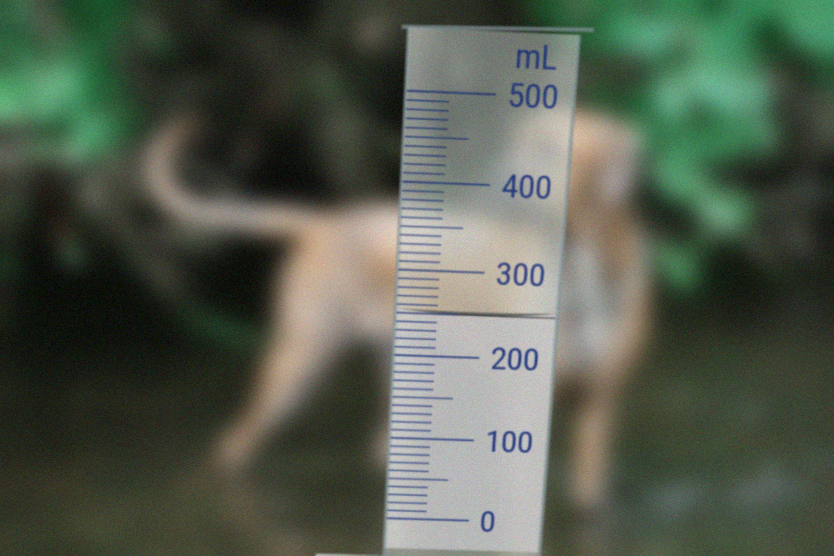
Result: 250 mL
